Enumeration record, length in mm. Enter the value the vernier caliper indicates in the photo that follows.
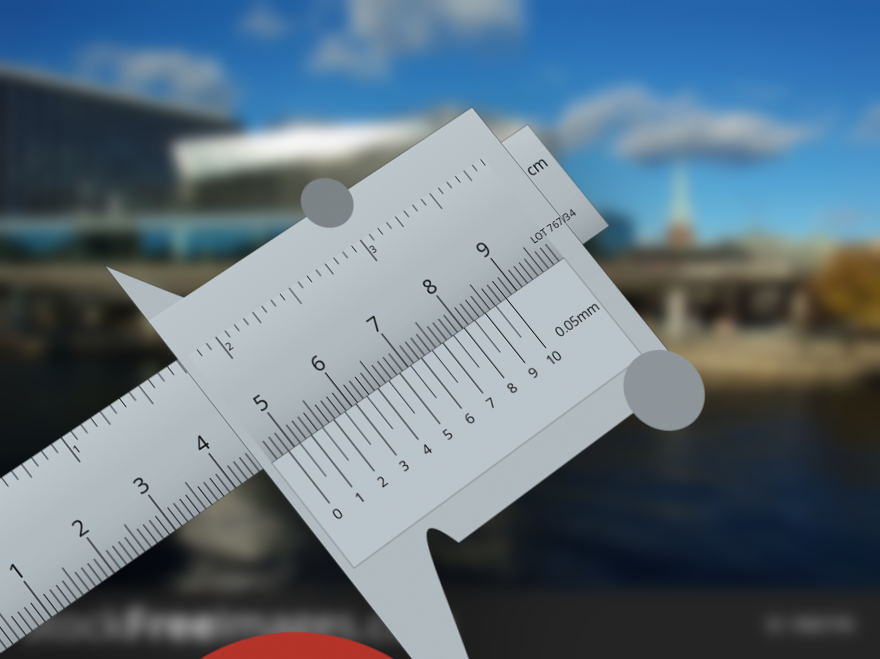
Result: 49.0 mm
